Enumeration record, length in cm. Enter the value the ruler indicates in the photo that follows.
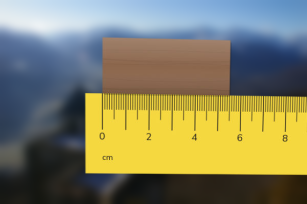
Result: 5.5 cm
